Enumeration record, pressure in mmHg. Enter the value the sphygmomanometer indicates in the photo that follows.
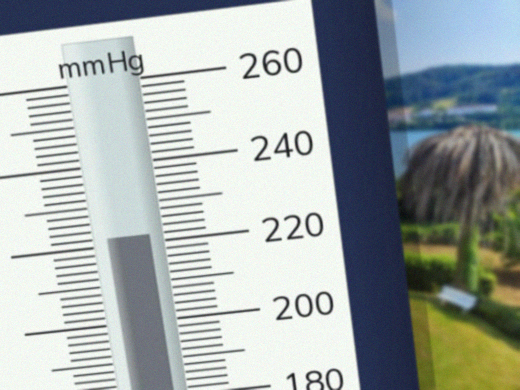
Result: 222 mmHg
